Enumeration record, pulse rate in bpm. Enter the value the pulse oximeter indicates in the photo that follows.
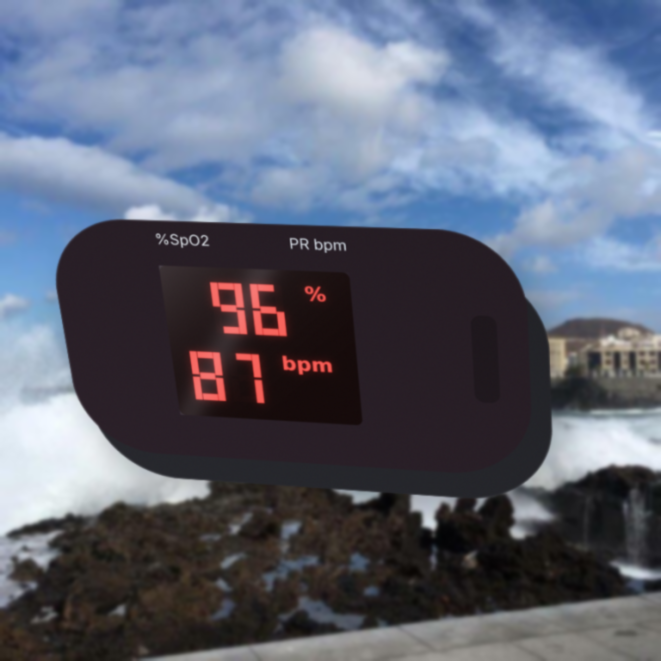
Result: 87 bpm
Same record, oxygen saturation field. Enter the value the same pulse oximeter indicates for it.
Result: 96 %
